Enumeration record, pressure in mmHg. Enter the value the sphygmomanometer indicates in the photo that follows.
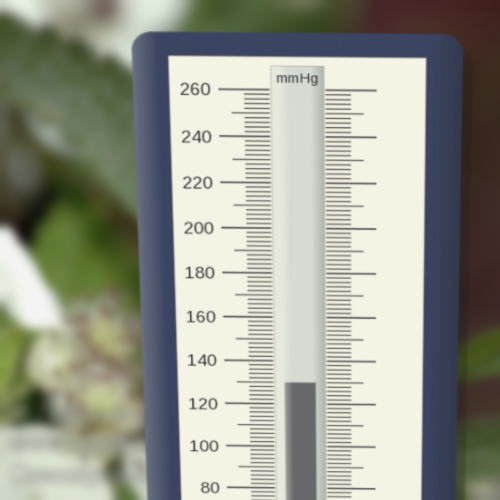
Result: 130 mmHg
